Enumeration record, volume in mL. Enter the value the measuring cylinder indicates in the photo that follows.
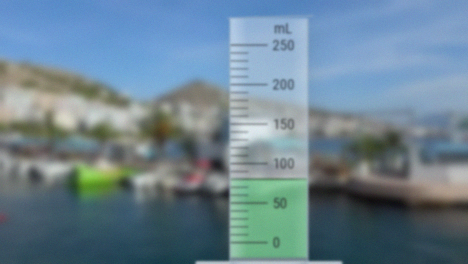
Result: 80 mL
